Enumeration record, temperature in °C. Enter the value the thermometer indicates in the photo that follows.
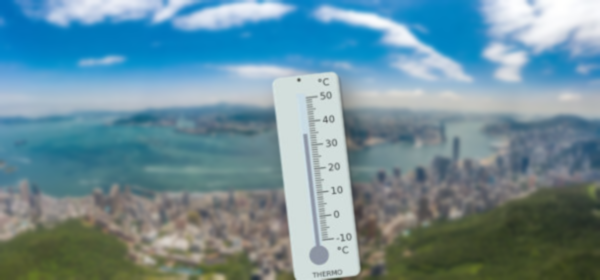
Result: 35 °C
